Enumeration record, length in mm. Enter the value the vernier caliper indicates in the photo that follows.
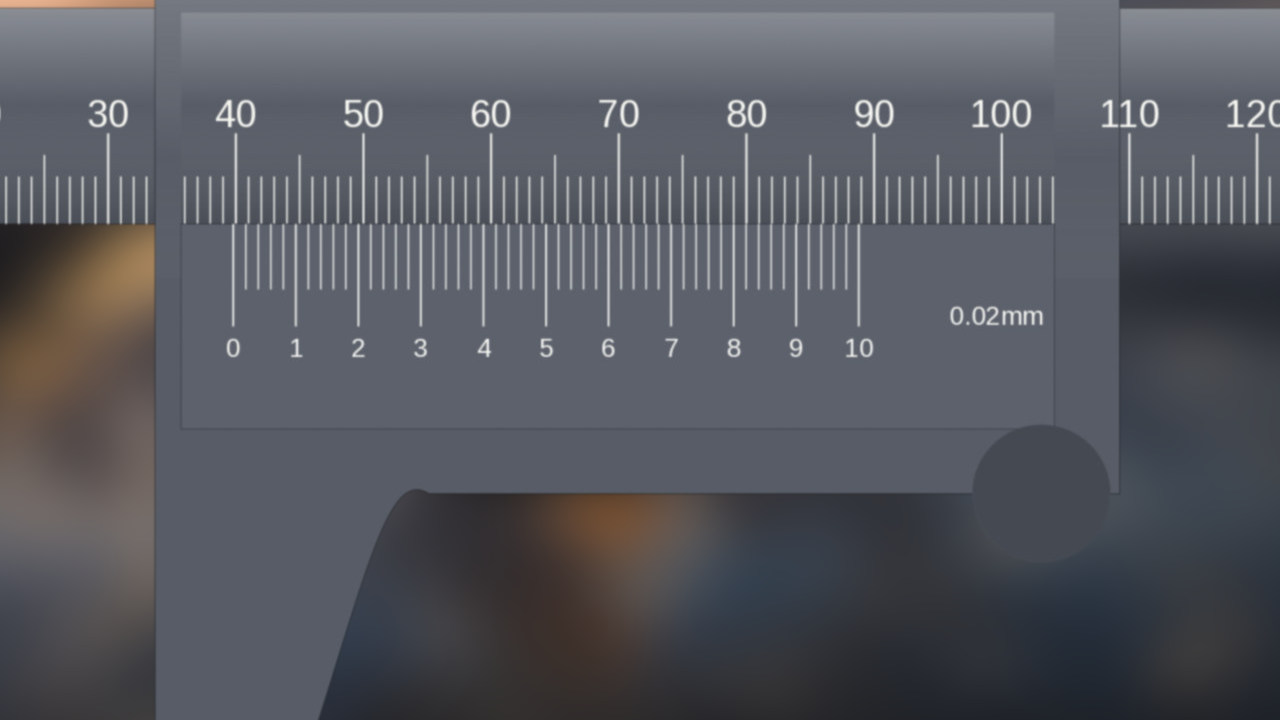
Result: 39.8 mm
